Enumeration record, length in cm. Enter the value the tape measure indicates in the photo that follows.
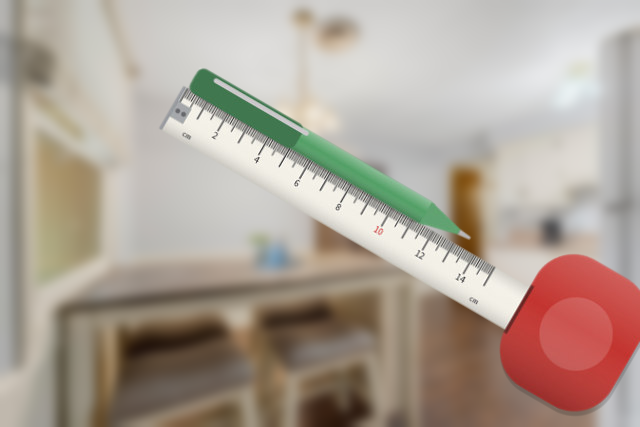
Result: 13.5 cm
